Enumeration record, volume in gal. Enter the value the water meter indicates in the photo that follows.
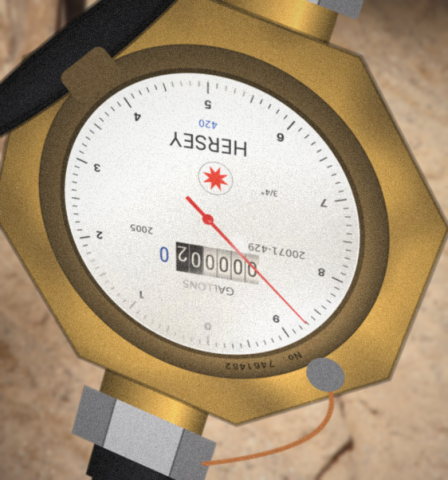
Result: 18.7 gal
